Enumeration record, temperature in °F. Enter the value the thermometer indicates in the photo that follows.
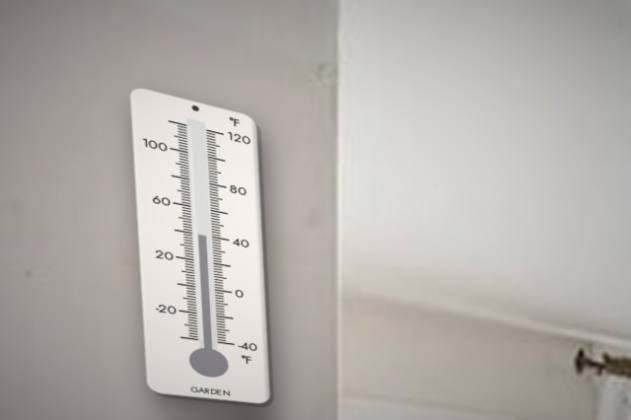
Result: 40 °F
